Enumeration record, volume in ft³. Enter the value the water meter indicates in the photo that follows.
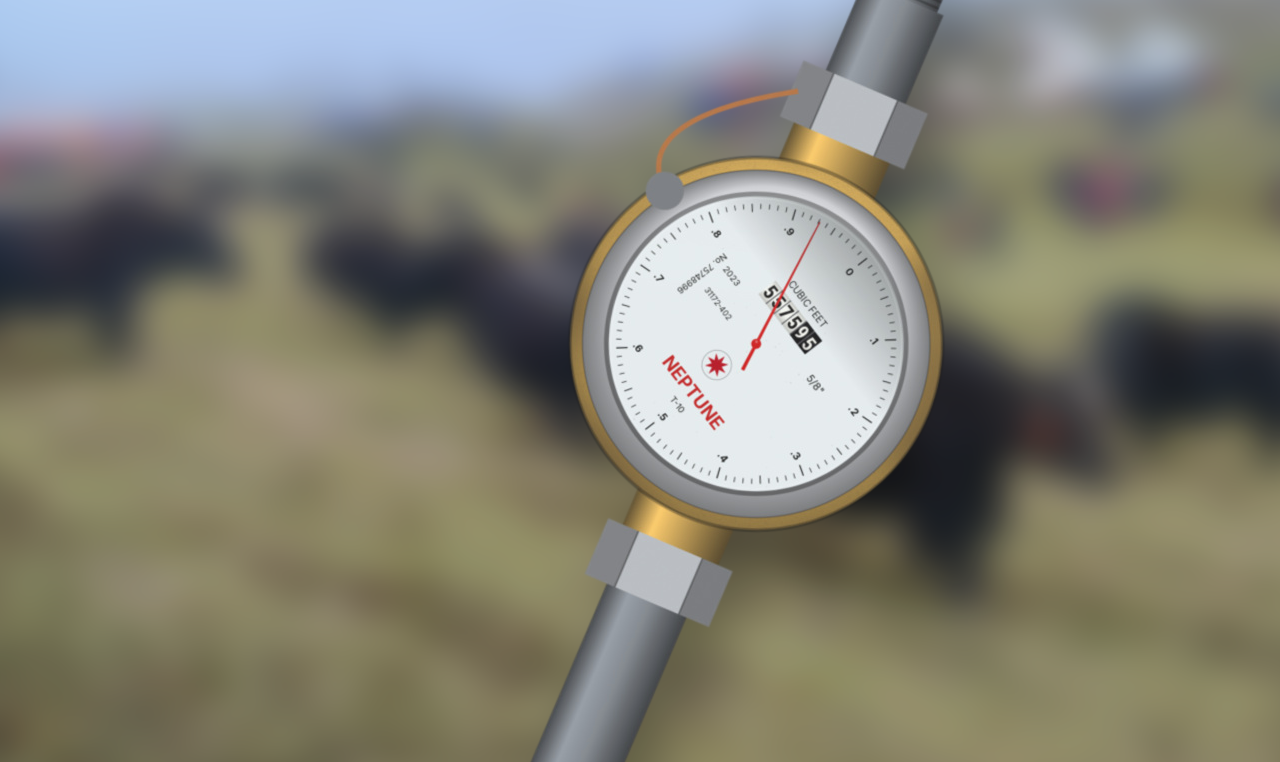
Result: 557594.93 ft³
